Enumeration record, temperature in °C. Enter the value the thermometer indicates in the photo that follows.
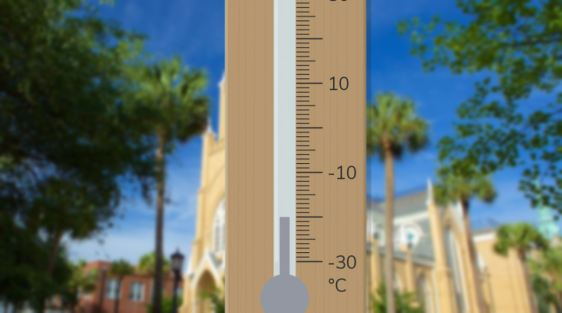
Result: -20 °C
